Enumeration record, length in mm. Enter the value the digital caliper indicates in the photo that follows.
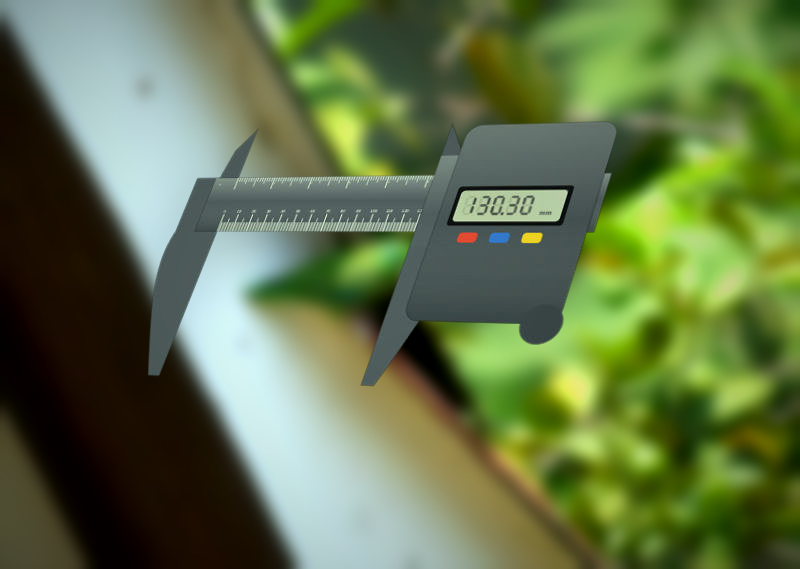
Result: 130.30 mm
